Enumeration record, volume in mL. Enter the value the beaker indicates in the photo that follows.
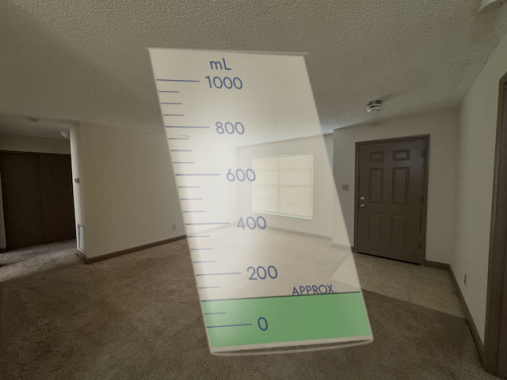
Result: 100 mL
